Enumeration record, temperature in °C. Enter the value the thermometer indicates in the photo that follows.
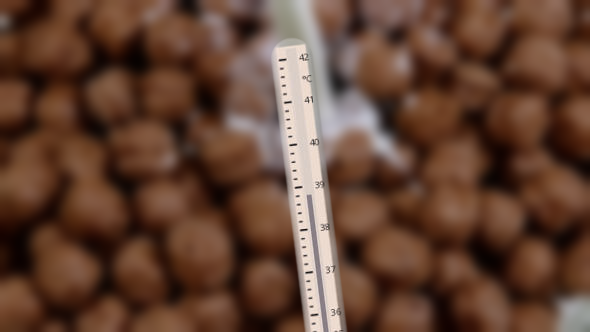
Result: 38.8 °C
